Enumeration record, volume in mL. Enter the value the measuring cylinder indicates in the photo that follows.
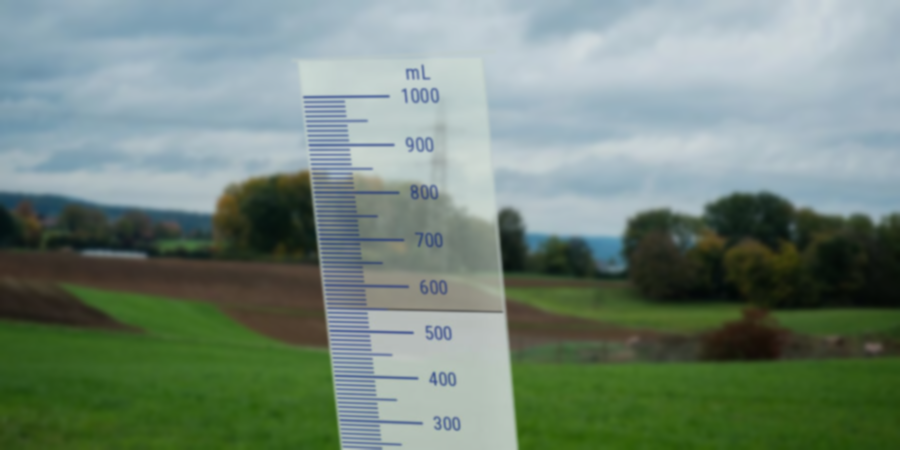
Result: 550 mL
